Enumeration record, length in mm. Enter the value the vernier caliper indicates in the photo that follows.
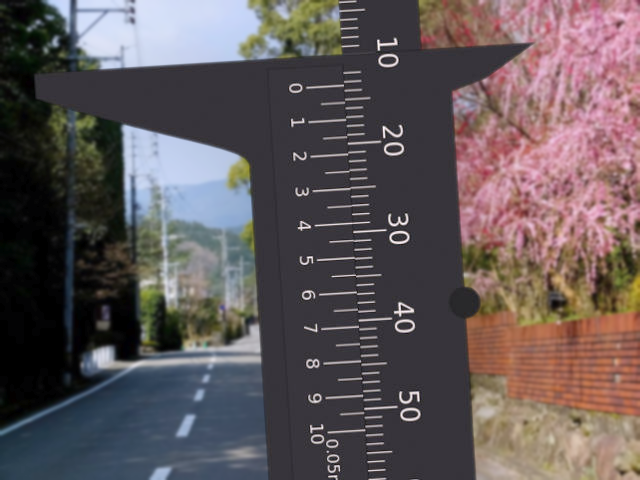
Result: 13.4 mm
